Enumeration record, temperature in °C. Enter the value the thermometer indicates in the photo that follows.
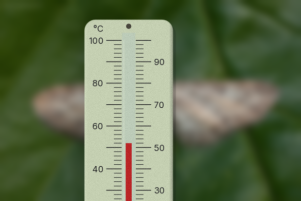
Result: 52 °C
